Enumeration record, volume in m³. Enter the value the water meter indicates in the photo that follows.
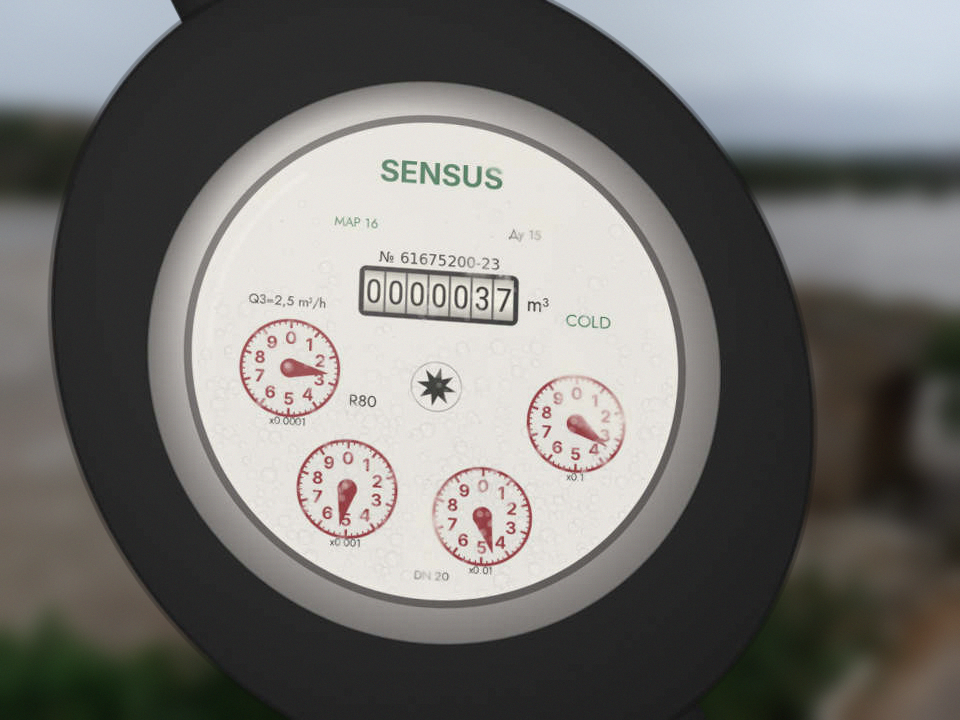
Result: 37.3452 m³
